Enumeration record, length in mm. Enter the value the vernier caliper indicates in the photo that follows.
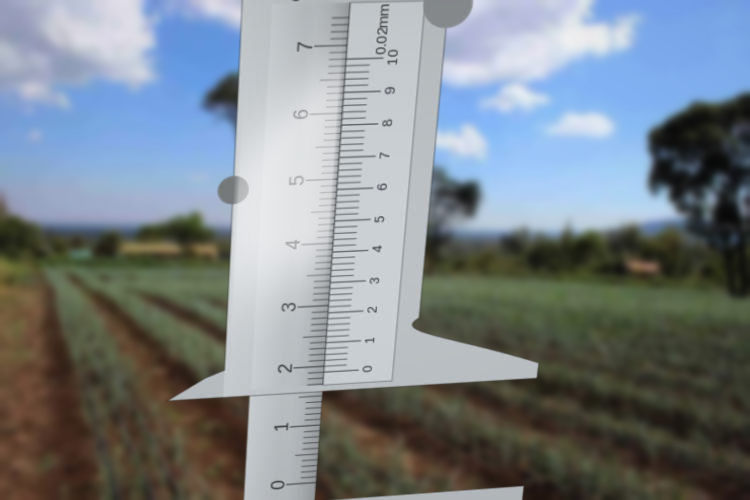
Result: 19.0 mm
